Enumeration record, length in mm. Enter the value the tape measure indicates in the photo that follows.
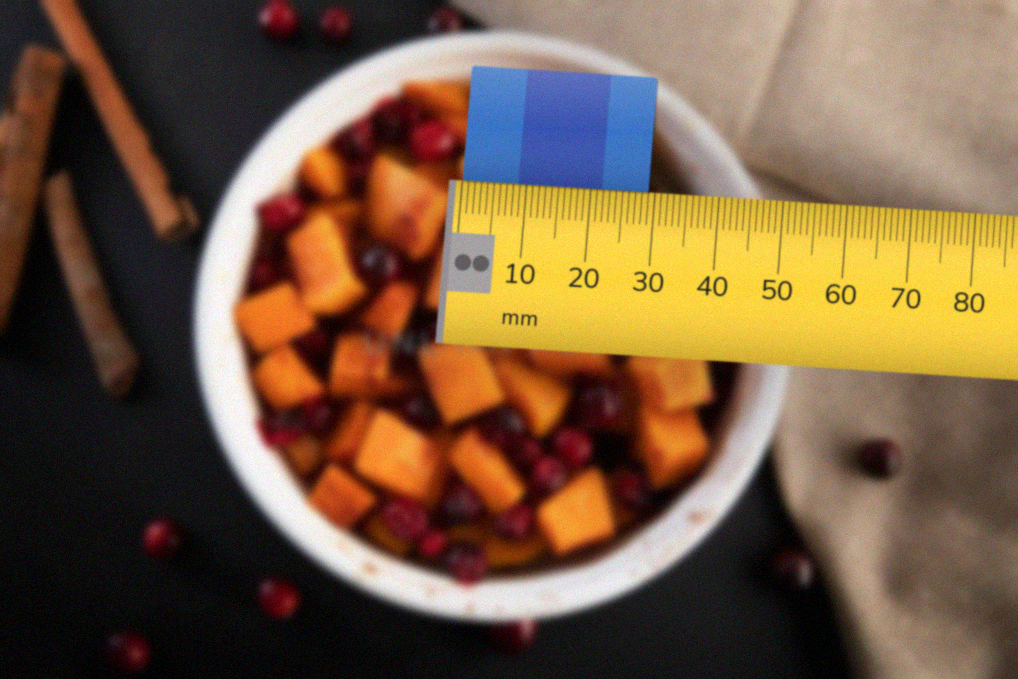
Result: 29 mm
